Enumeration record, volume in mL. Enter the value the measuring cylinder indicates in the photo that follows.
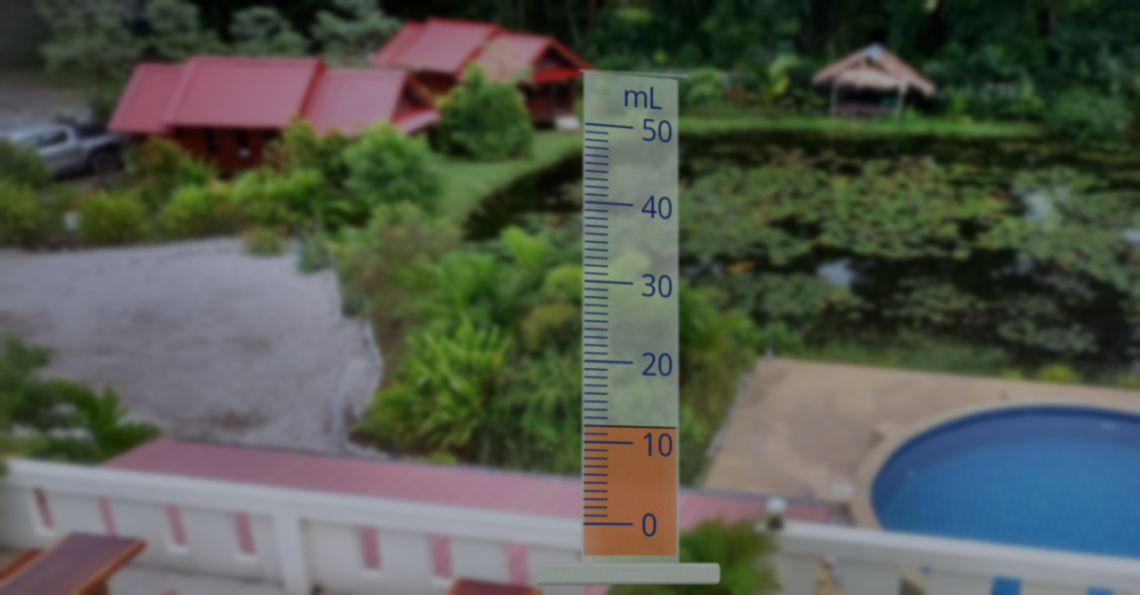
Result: 12 mL
